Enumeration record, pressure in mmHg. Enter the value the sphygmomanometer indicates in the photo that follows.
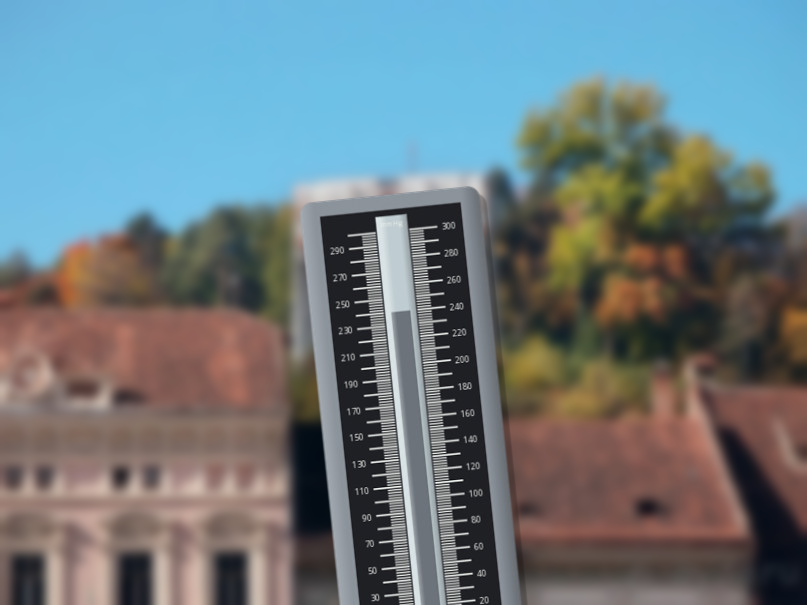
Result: 240 mmHg
